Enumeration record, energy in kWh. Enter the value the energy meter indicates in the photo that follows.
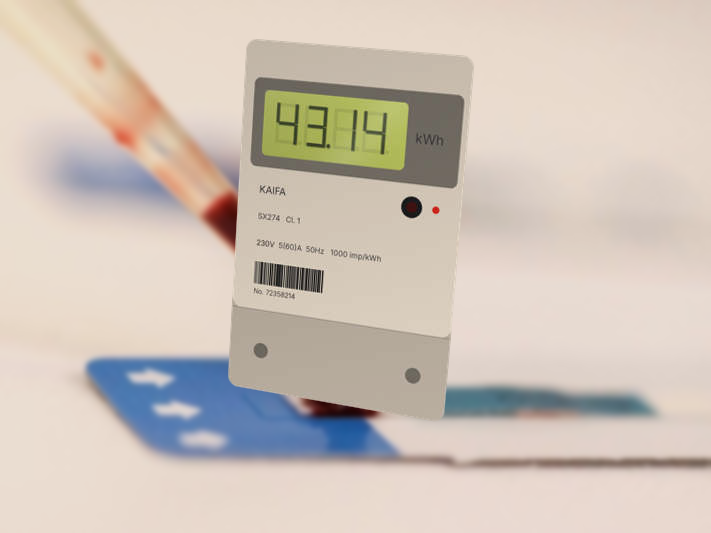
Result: 43.14 kWh
